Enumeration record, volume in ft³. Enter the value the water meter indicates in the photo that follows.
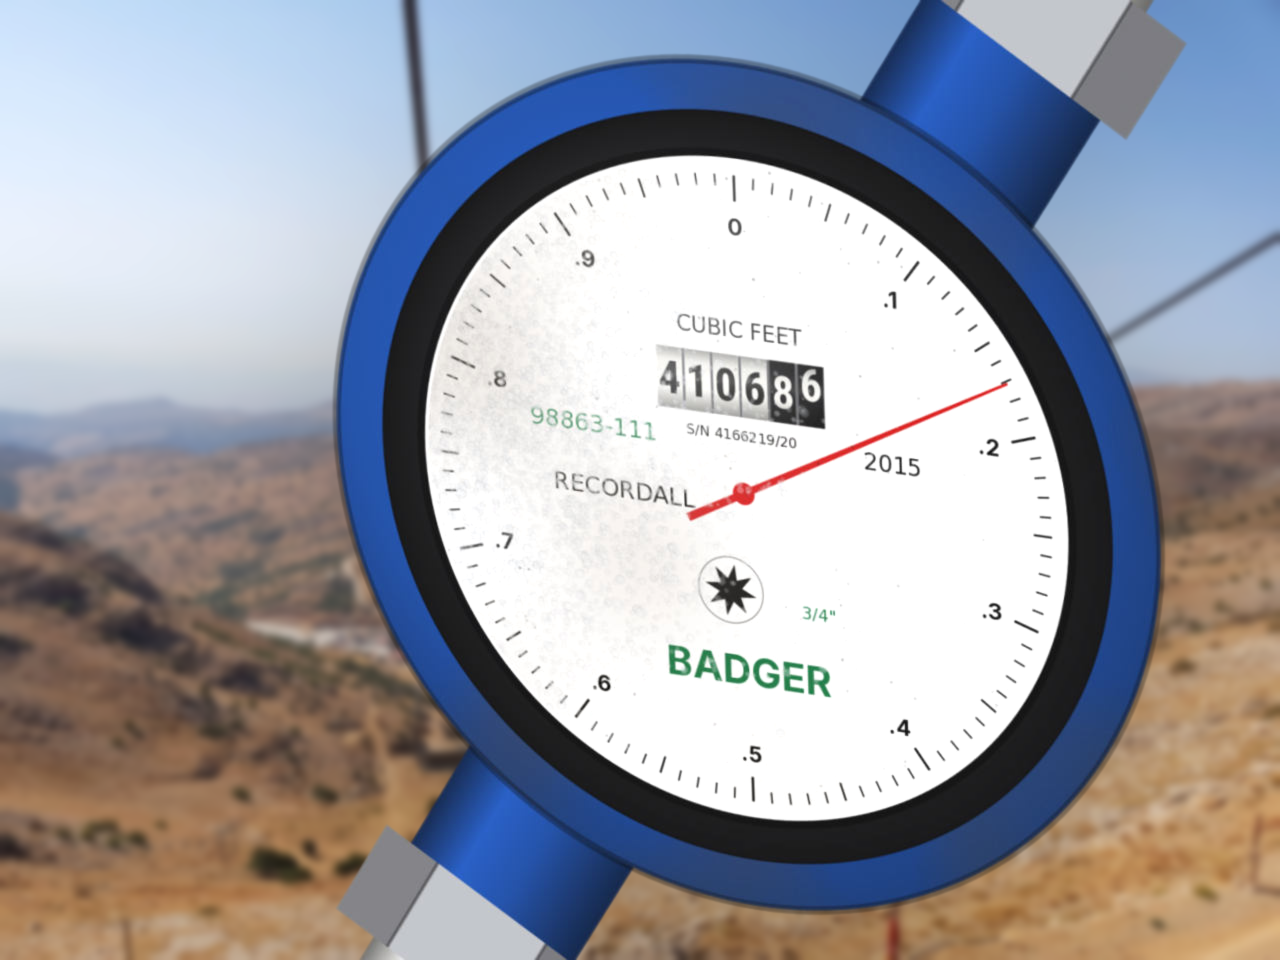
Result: 410686.17 ft³
